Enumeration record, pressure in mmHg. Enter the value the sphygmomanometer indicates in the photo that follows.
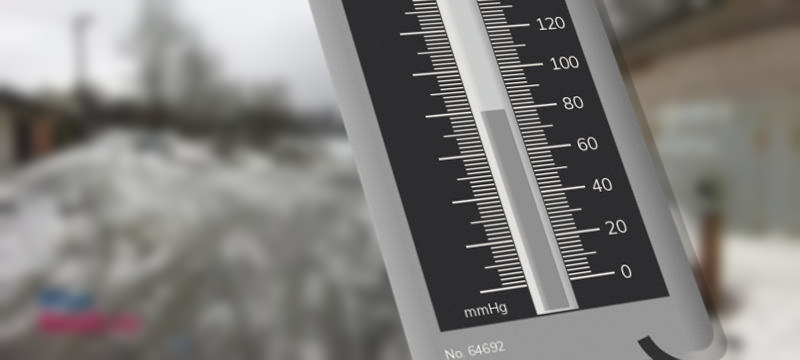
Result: 80 mmHg
